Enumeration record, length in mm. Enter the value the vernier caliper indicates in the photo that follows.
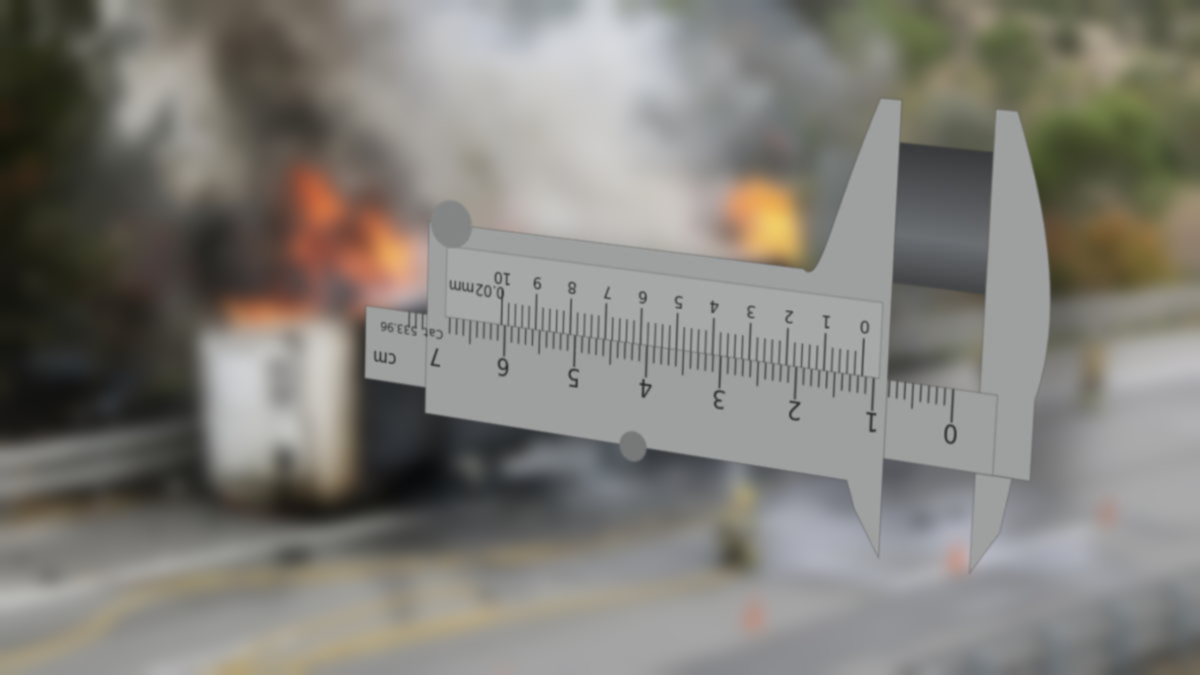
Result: 11.5 mm
